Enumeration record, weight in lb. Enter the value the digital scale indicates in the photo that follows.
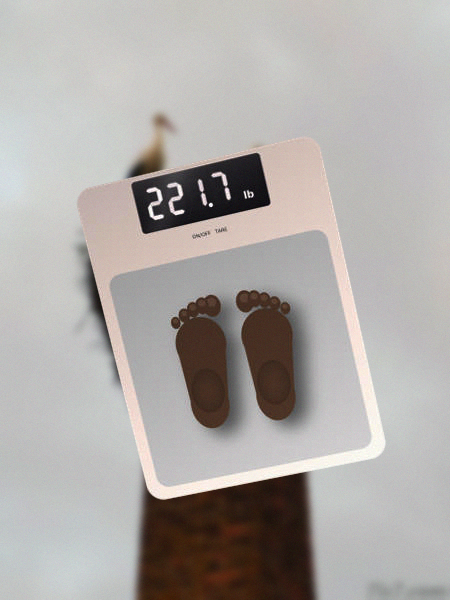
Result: 221.7 lb
